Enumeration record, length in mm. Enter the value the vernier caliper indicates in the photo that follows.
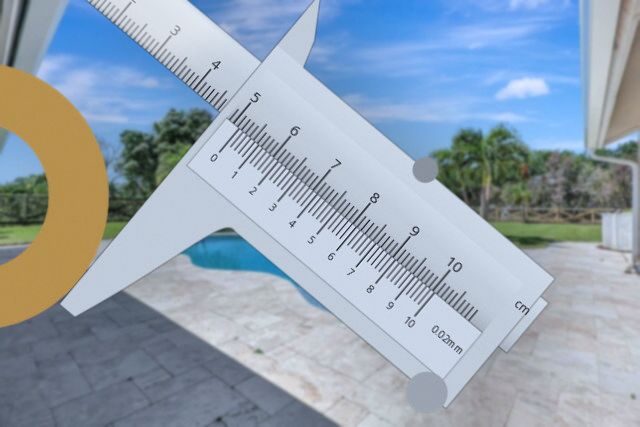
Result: 51.5 mm
